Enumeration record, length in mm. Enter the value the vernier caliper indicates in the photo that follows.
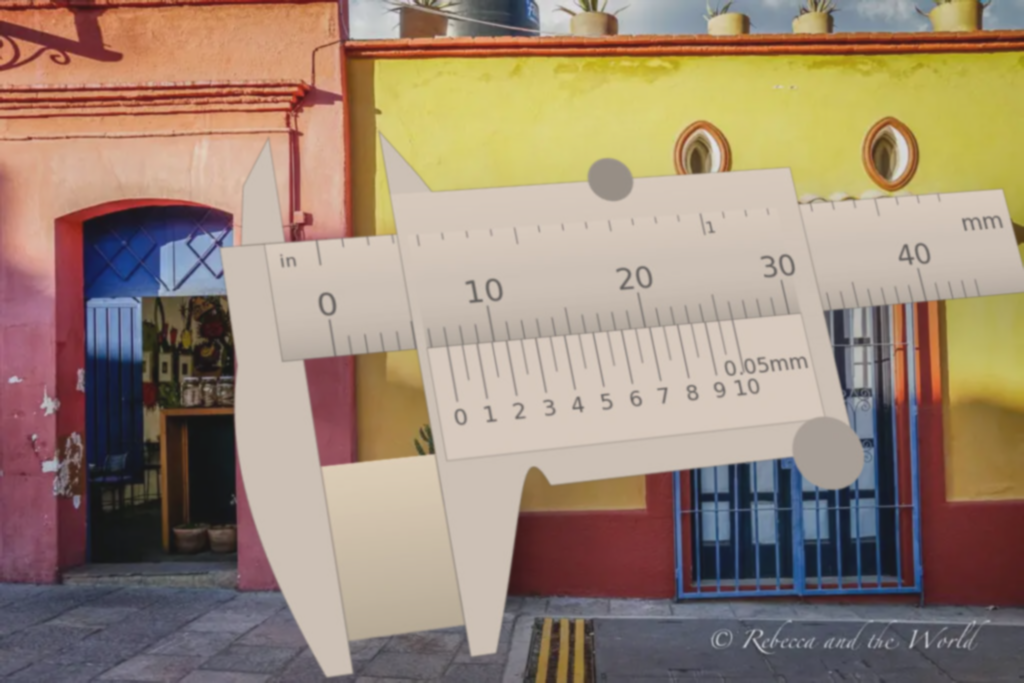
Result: 7.0 mm
